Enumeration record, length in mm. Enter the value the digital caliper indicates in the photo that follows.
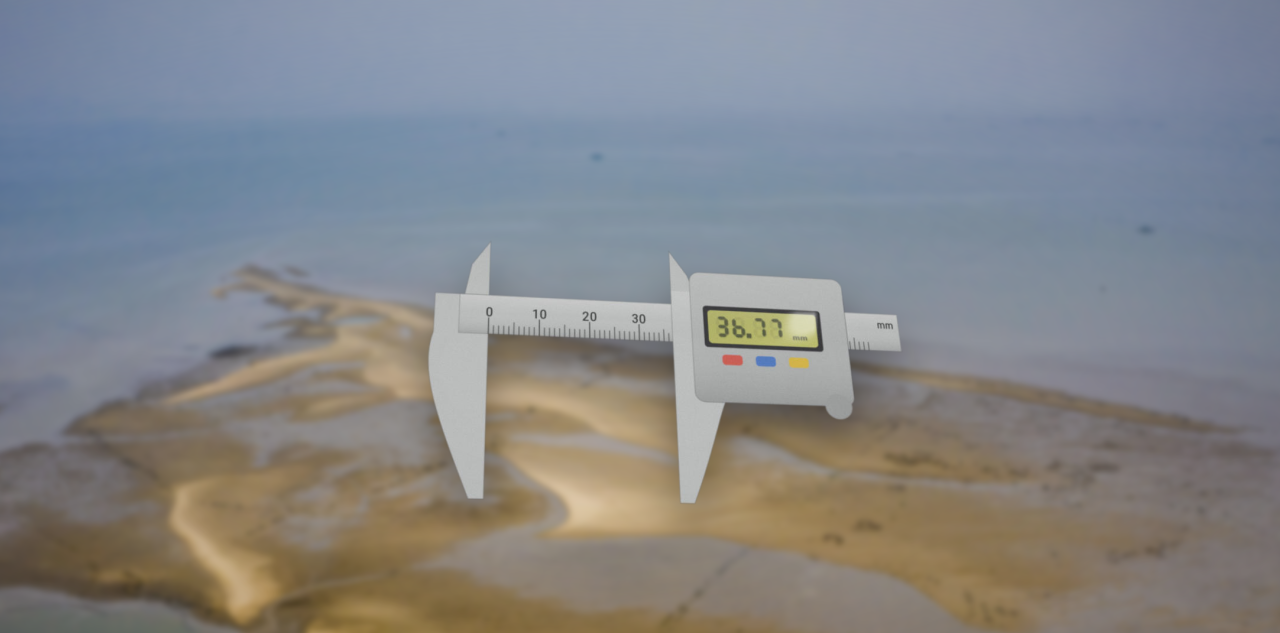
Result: 36.77 mm
